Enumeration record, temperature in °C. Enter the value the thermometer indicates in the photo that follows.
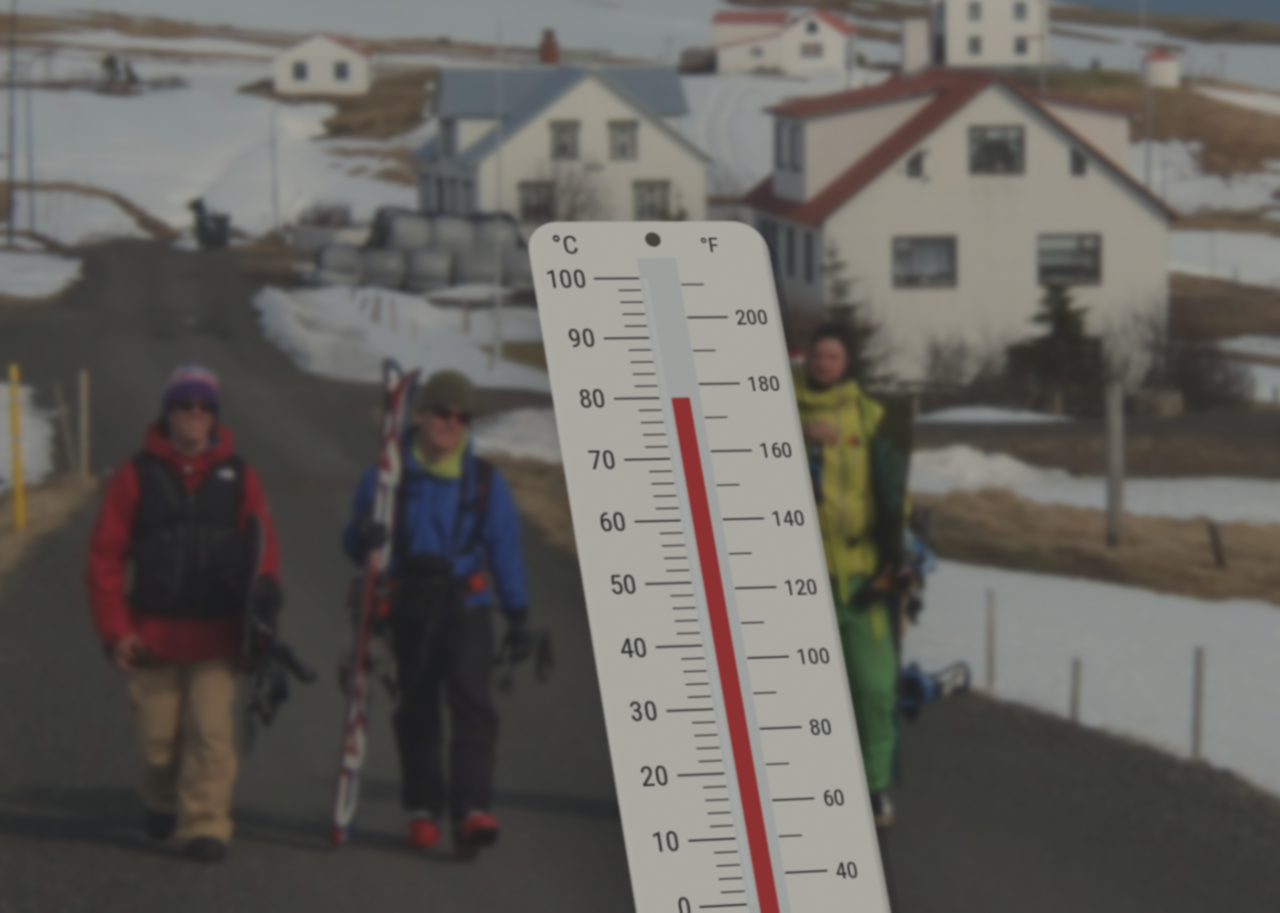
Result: 80 °C
